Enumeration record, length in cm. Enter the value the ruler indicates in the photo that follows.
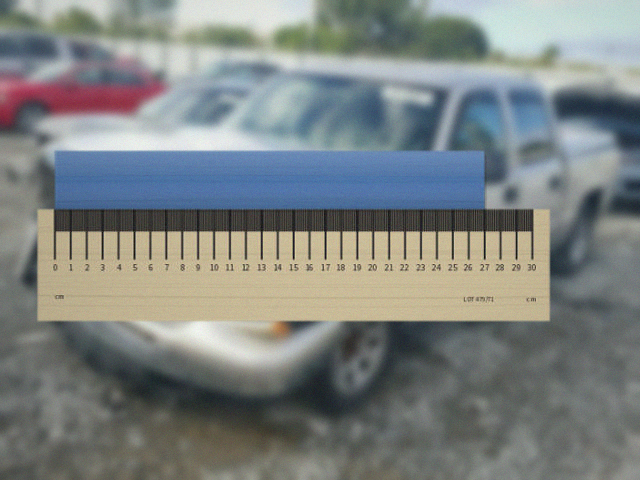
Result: 27 cm
